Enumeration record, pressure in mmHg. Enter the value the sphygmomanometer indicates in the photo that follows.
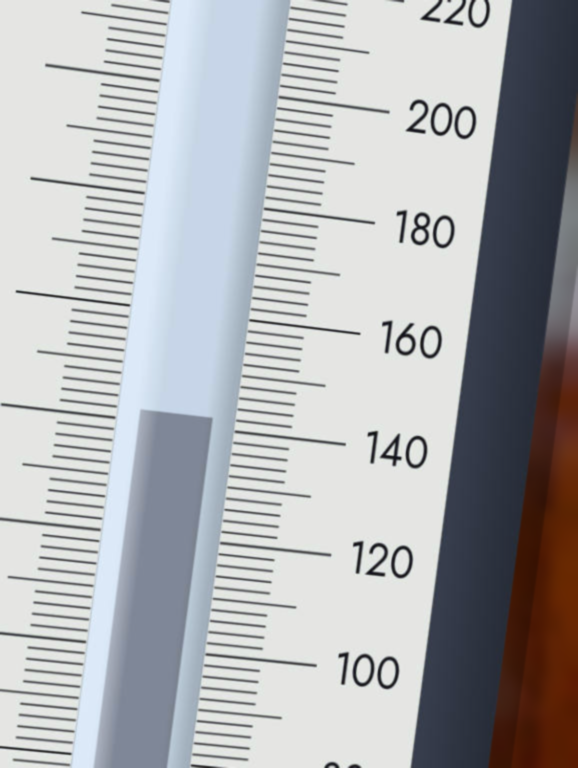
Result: 142 mmHg
